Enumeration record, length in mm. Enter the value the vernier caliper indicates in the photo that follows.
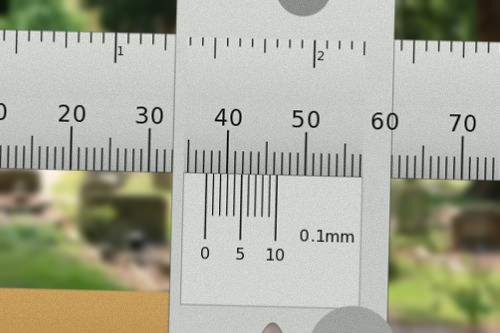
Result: 37.4 mm
